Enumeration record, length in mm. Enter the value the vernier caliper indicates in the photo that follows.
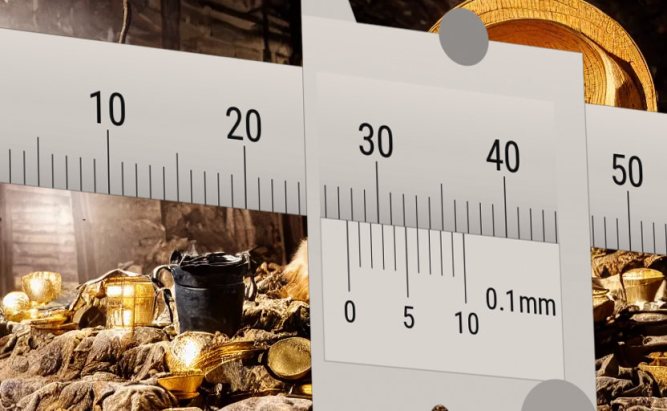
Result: 27.6 mm
